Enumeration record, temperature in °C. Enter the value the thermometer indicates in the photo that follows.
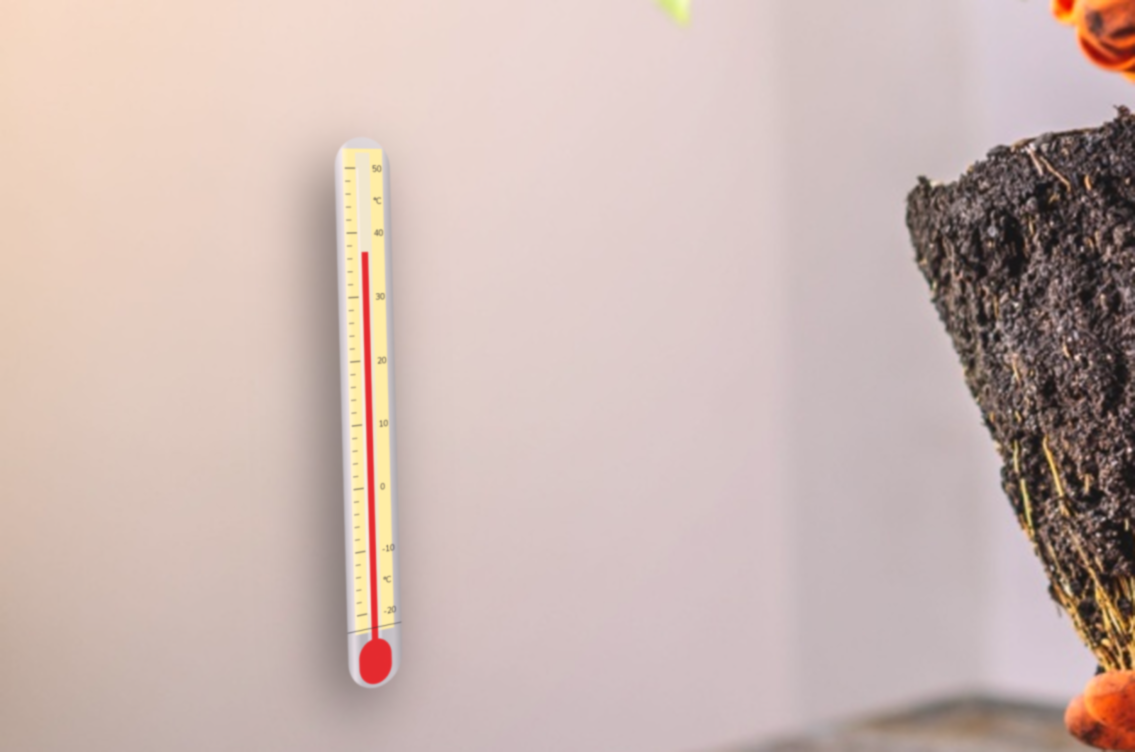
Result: 37 °C
